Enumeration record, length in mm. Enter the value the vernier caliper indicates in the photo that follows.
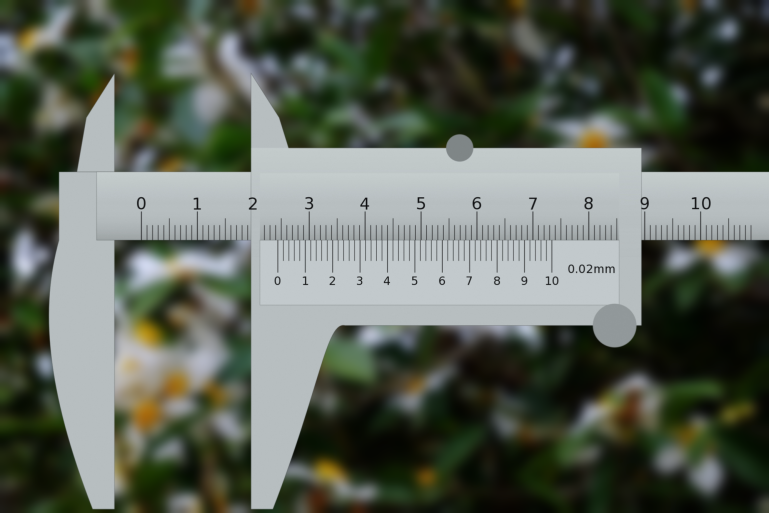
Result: 24.4 mm
